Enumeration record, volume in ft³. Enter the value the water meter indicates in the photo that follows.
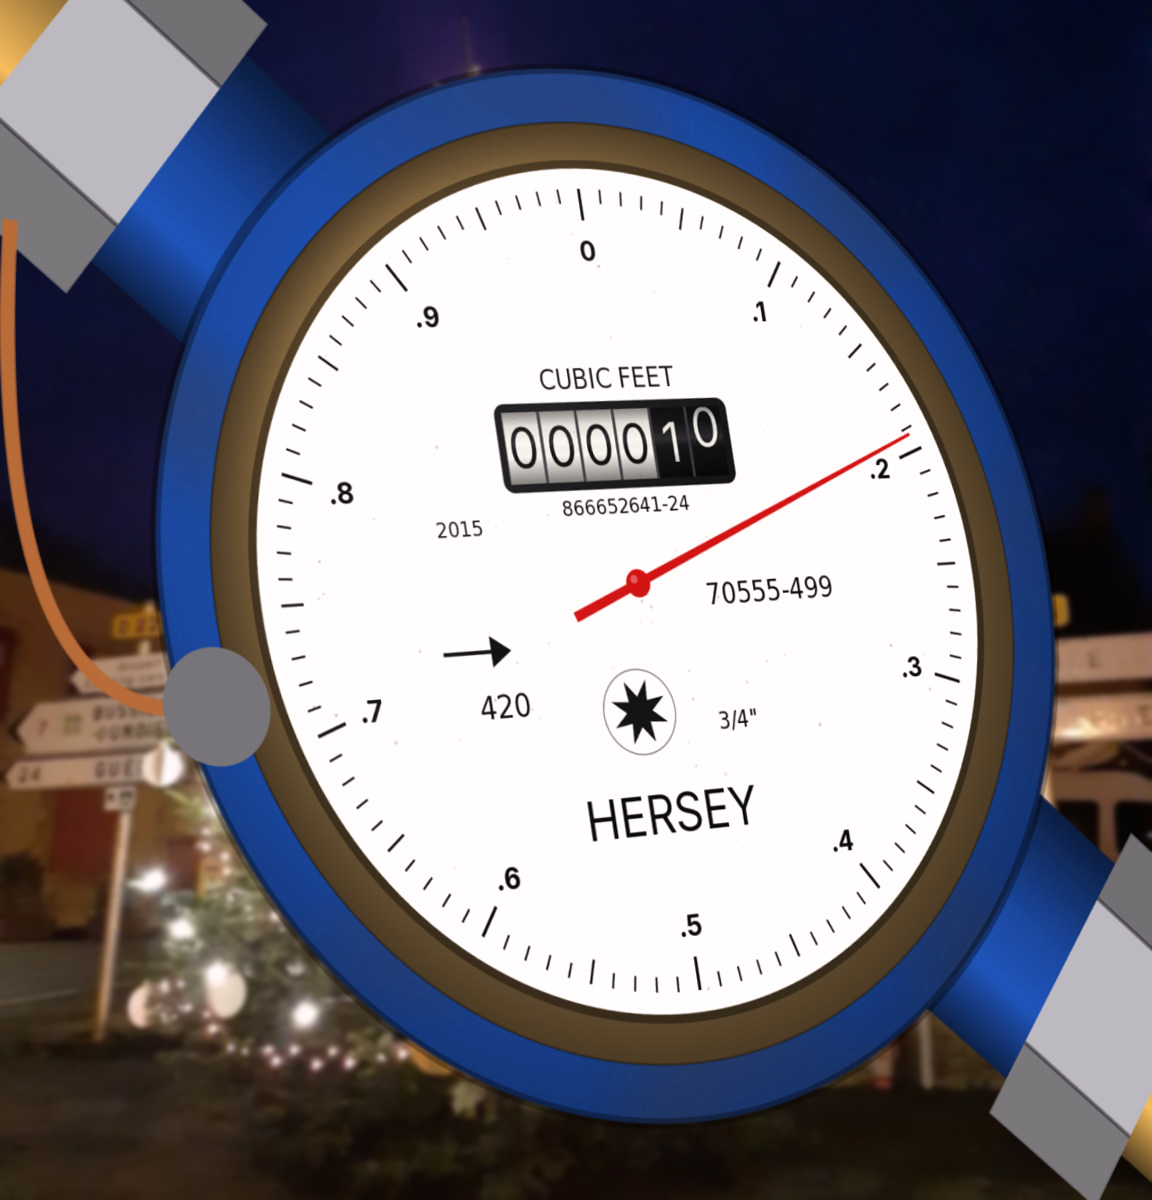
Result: 10.19 ft³
